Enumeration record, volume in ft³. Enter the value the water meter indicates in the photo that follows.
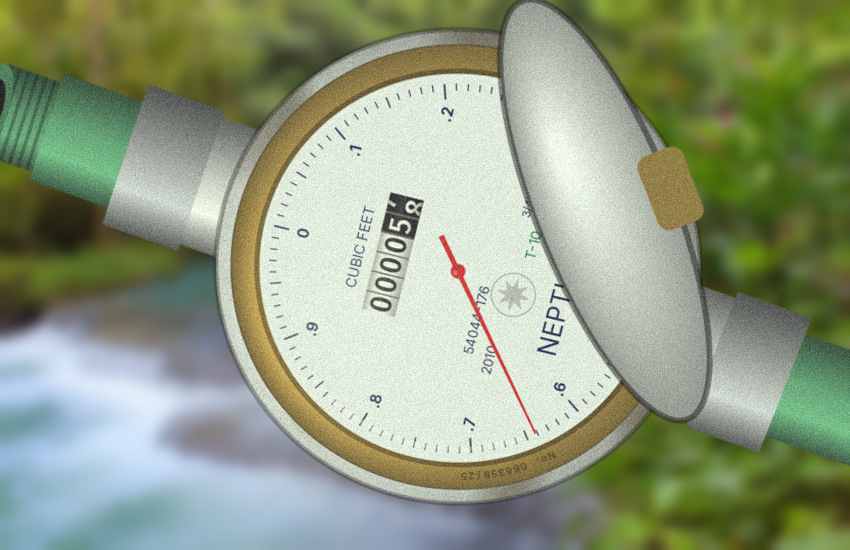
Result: 57.64 ft³
